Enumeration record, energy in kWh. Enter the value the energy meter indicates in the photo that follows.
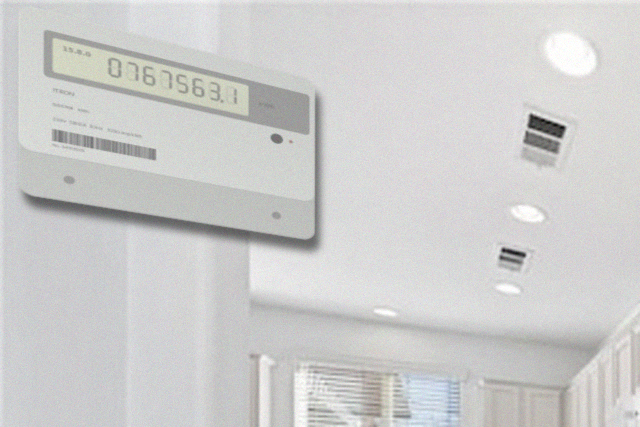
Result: 767563.1 kWh
